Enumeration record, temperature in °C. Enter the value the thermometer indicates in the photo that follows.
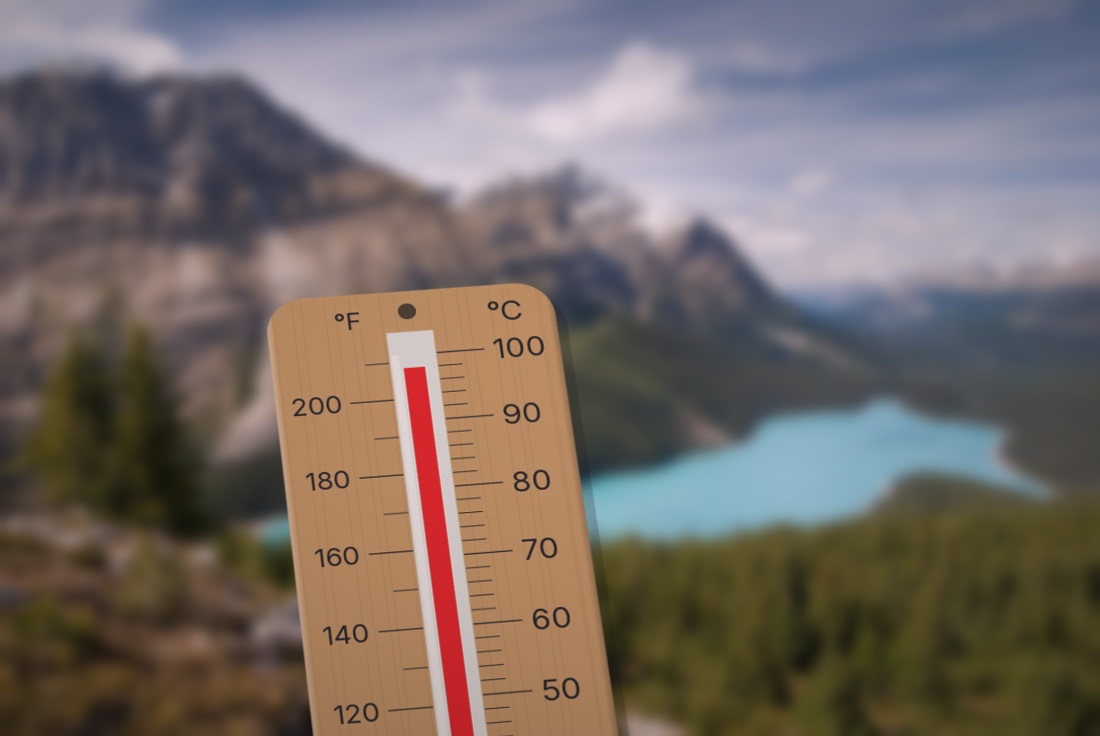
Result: 98 °C
